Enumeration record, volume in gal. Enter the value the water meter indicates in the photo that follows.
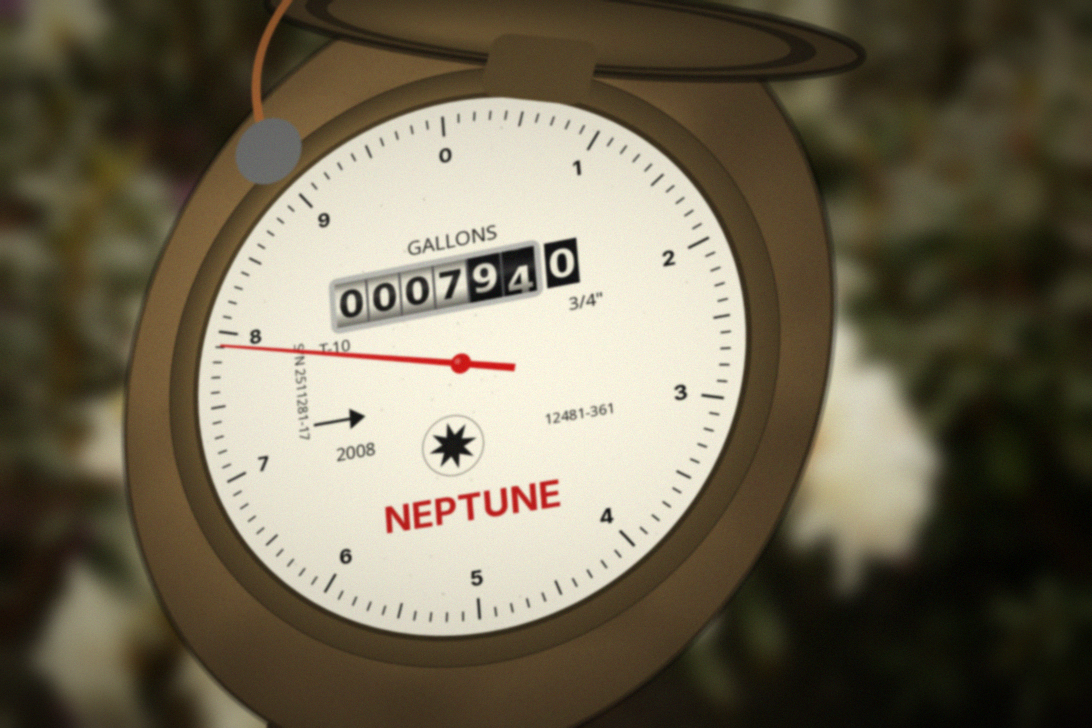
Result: 7937.9 gal
